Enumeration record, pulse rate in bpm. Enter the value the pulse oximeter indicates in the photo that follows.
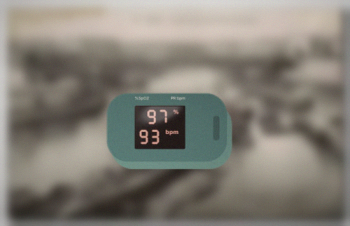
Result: 93 bpm
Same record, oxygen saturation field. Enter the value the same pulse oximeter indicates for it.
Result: 97 %
